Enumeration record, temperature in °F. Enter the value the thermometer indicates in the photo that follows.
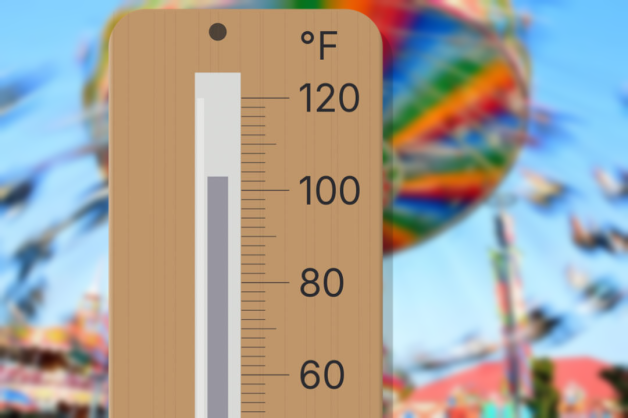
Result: 103 °F
